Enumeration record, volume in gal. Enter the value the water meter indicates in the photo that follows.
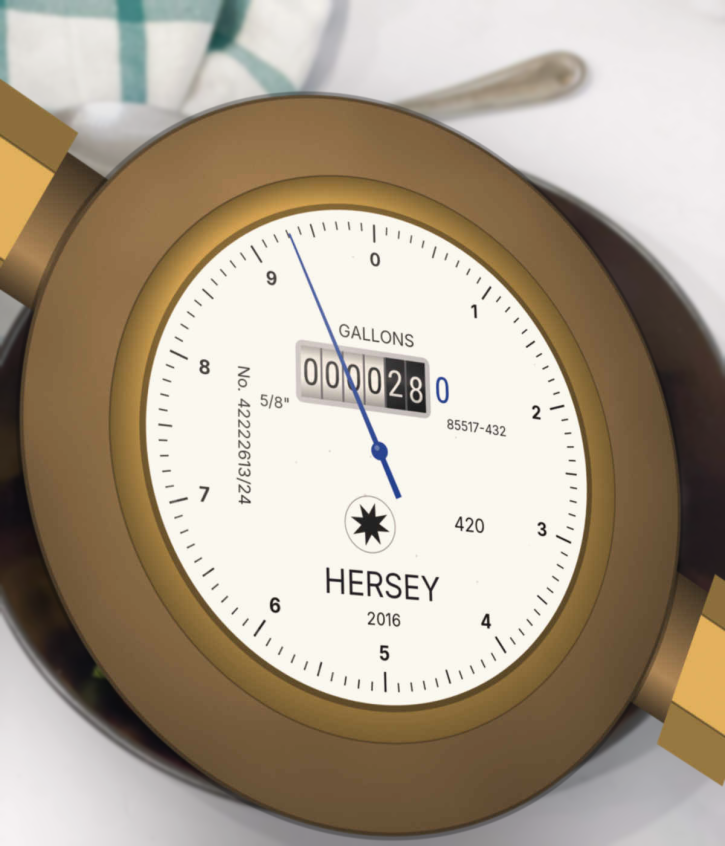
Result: 279.3 gal
